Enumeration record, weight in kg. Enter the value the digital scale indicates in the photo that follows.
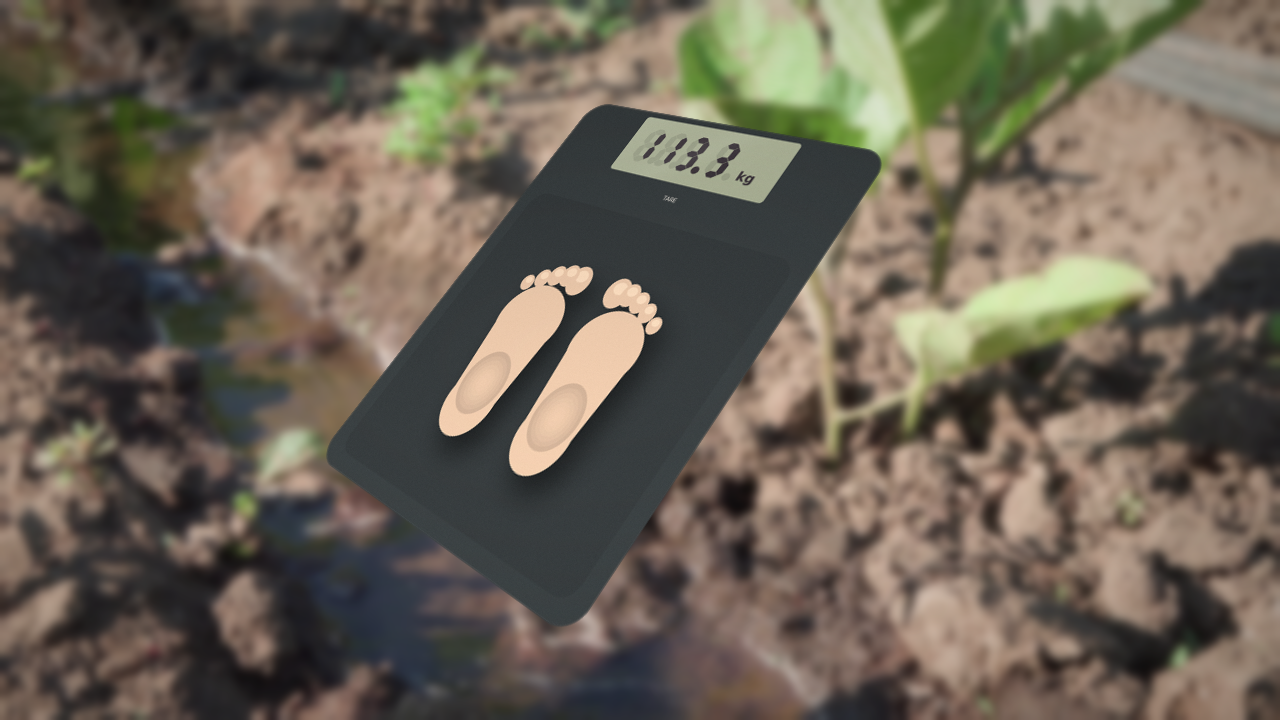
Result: 113.3 kg
